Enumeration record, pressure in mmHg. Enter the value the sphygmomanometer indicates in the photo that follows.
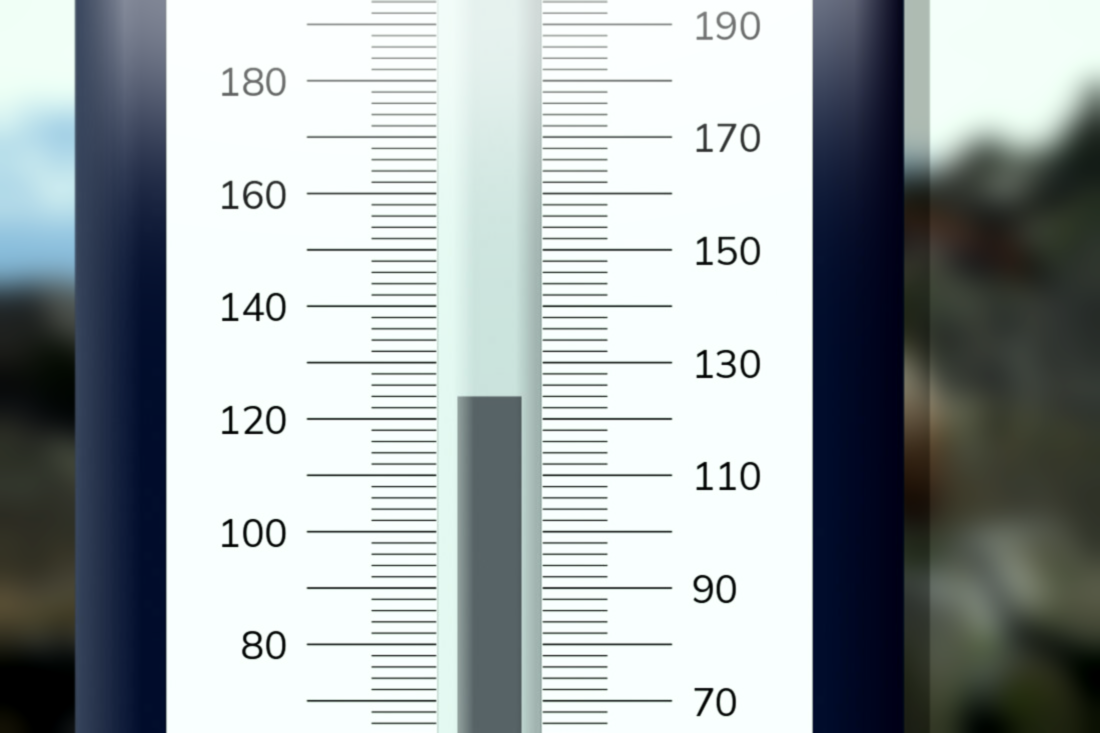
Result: 124 mmHg
